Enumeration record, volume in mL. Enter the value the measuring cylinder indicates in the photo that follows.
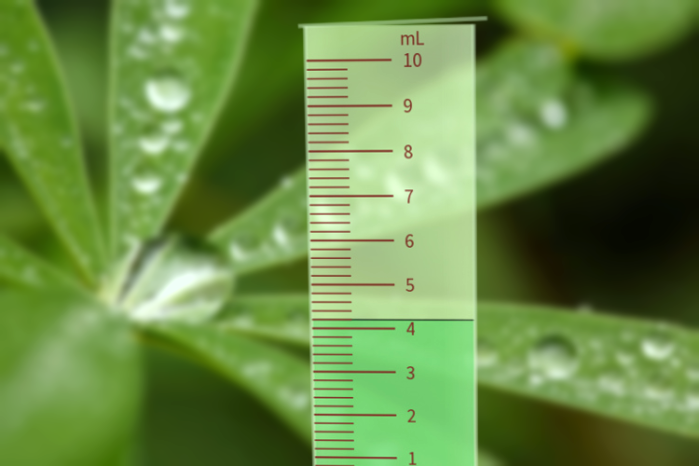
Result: 4.2 mL
